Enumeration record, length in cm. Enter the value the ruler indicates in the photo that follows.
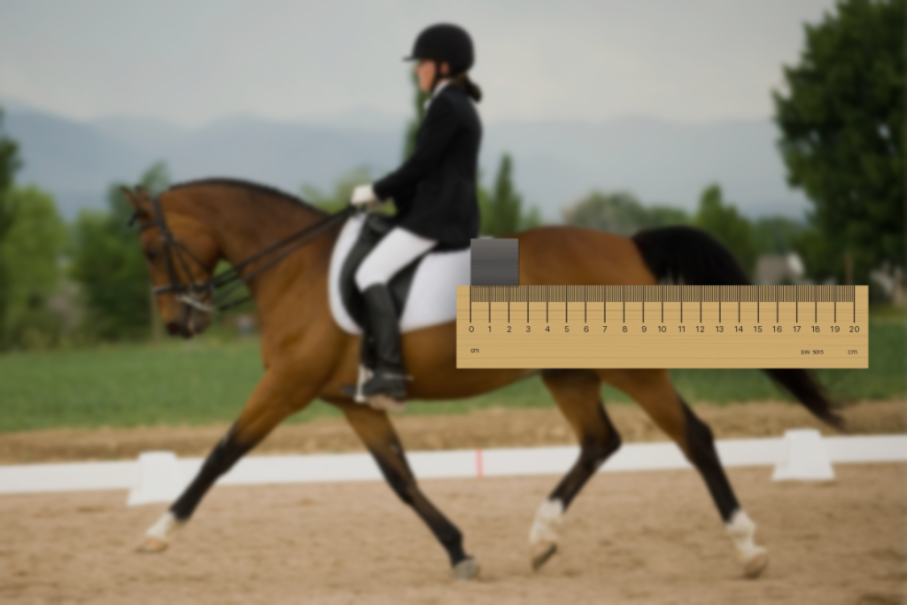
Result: 2.5 cm
